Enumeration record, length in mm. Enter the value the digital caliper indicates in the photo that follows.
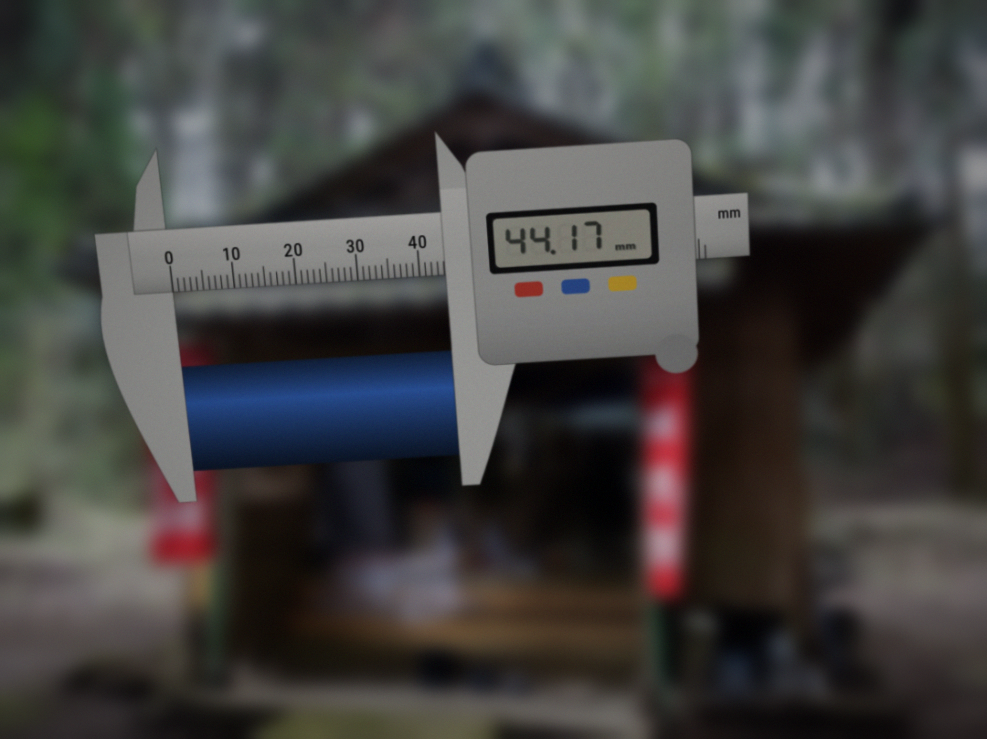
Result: 44.17 mm
